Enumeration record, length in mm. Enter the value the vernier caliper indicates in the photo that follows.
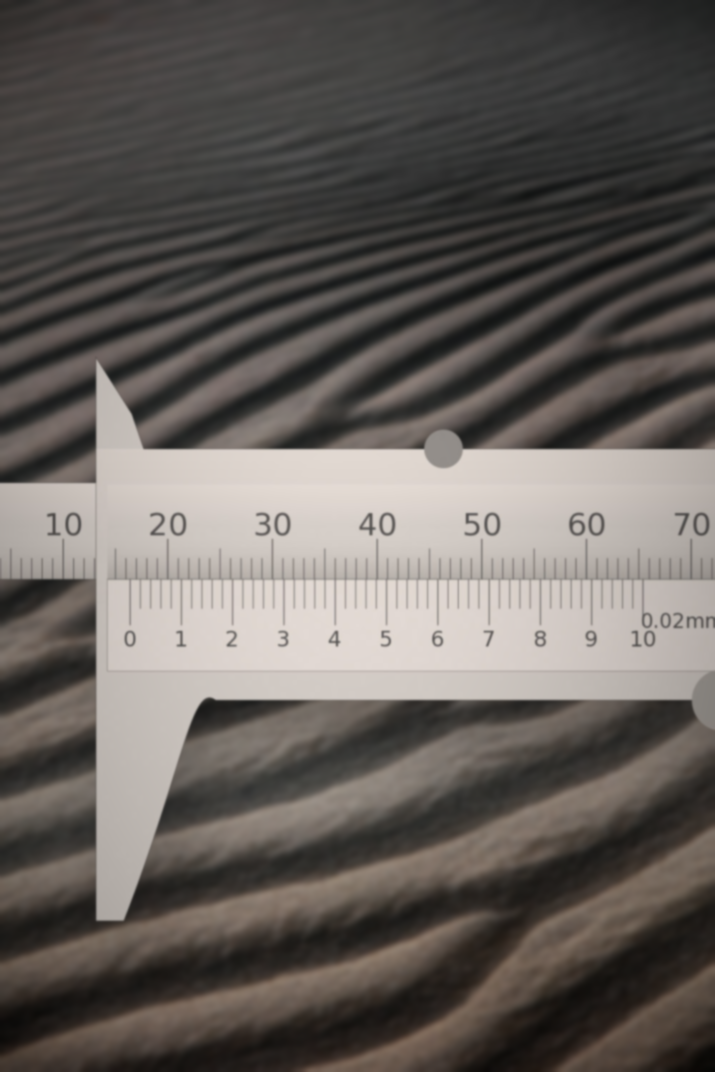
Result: 16.4 mm
